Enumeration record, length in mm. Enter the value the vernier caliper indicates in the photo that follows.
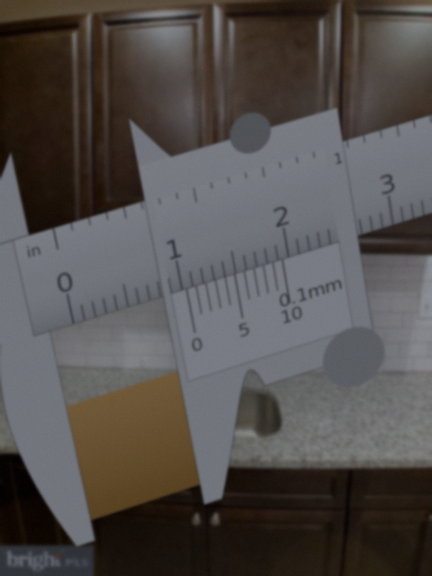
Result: 10.4 mm
